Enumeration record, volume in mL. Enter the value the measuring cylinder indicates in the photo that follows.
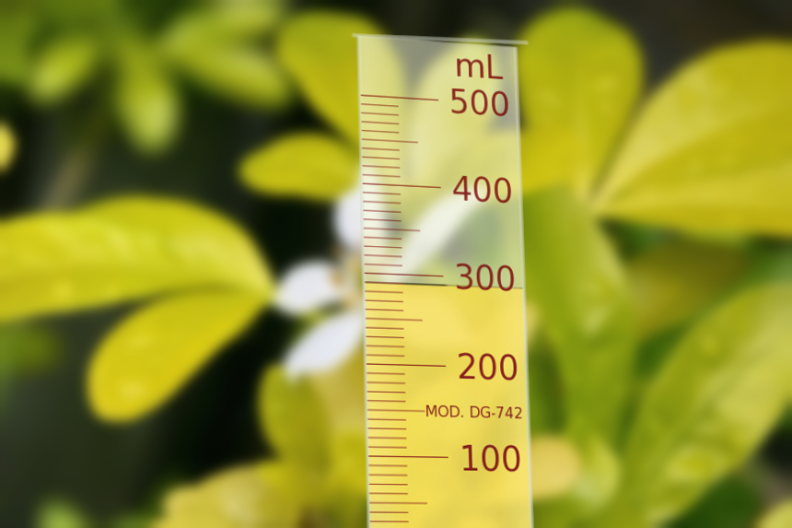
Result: 290 mL
